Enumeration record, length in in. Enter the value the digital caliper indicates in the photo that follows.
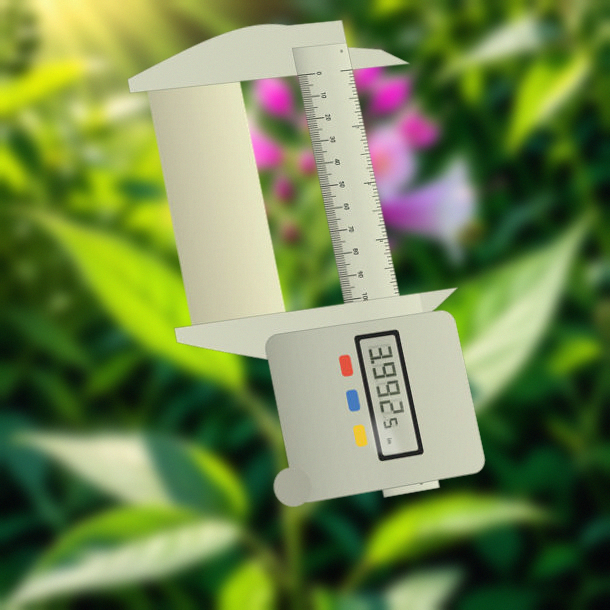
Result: 3.9925 in
